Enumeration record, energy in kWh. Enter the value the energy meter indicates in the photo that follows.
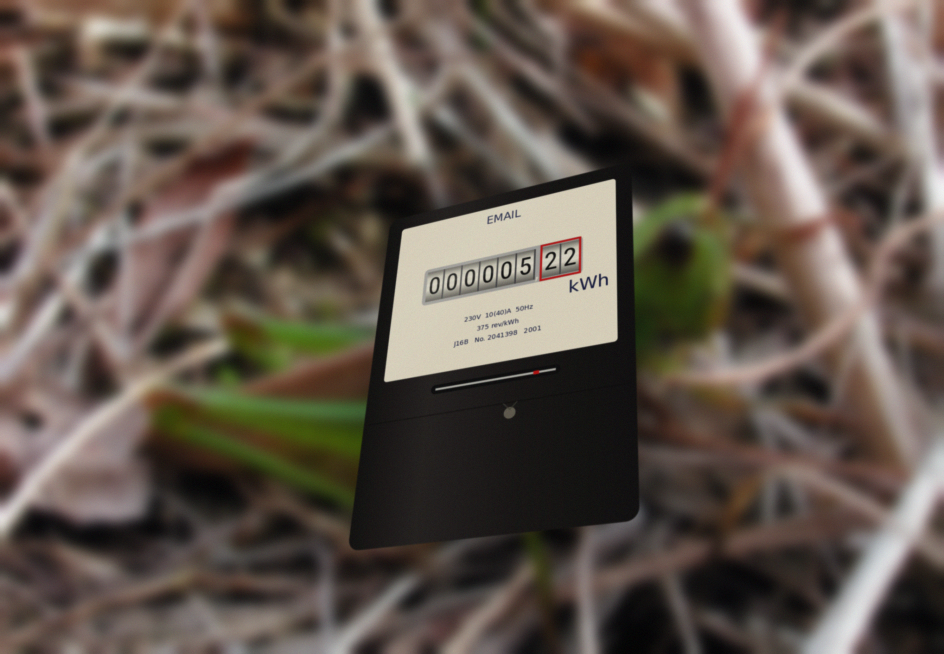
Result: 5.22 kWh
